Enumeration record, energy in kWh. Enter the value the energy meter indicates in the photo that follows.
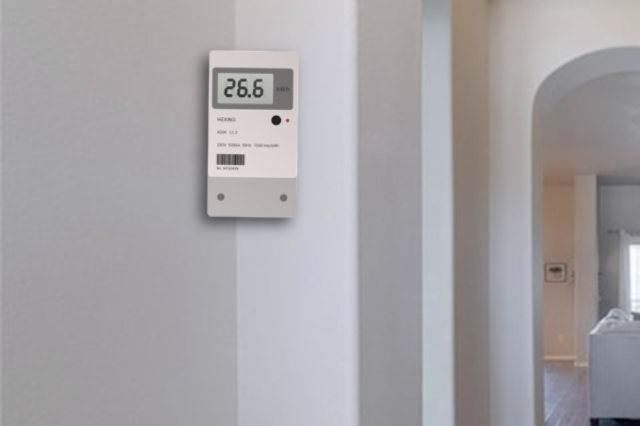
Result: 26.6 kWh
